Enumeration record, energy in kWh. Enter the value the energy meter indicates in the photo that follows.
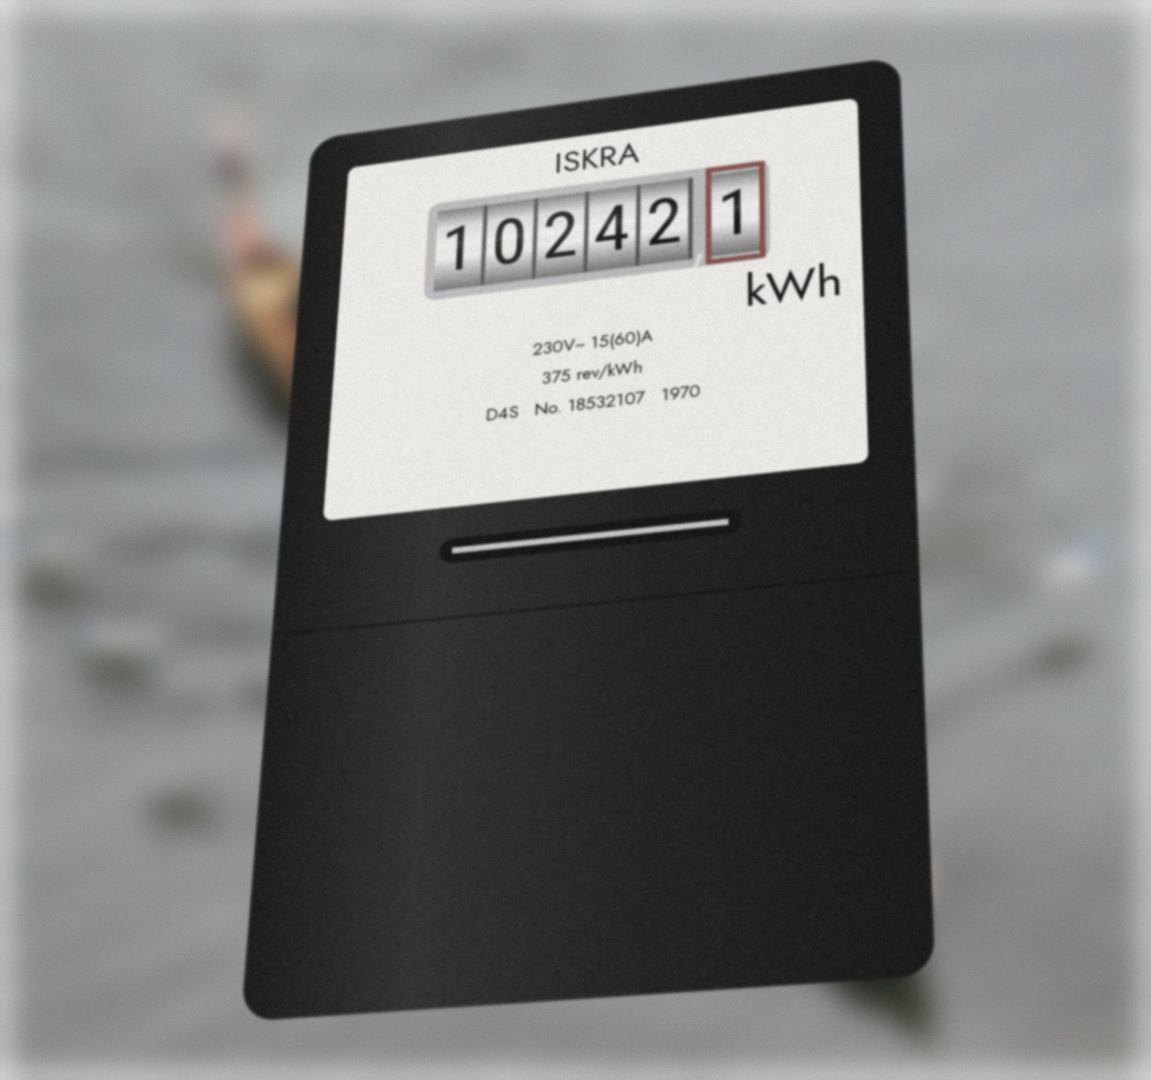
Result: 10242.1 kWh
